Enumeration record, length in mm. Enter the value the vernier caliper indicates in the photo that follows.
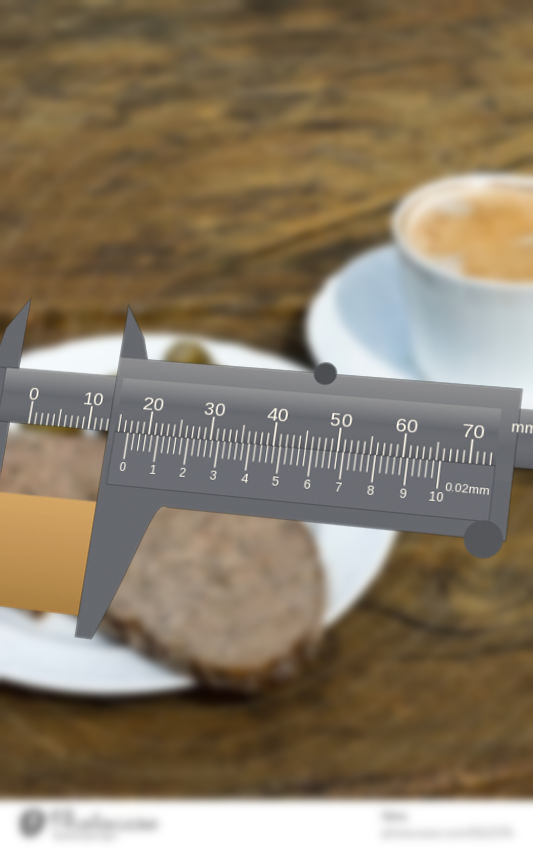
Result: 16.6 mm
